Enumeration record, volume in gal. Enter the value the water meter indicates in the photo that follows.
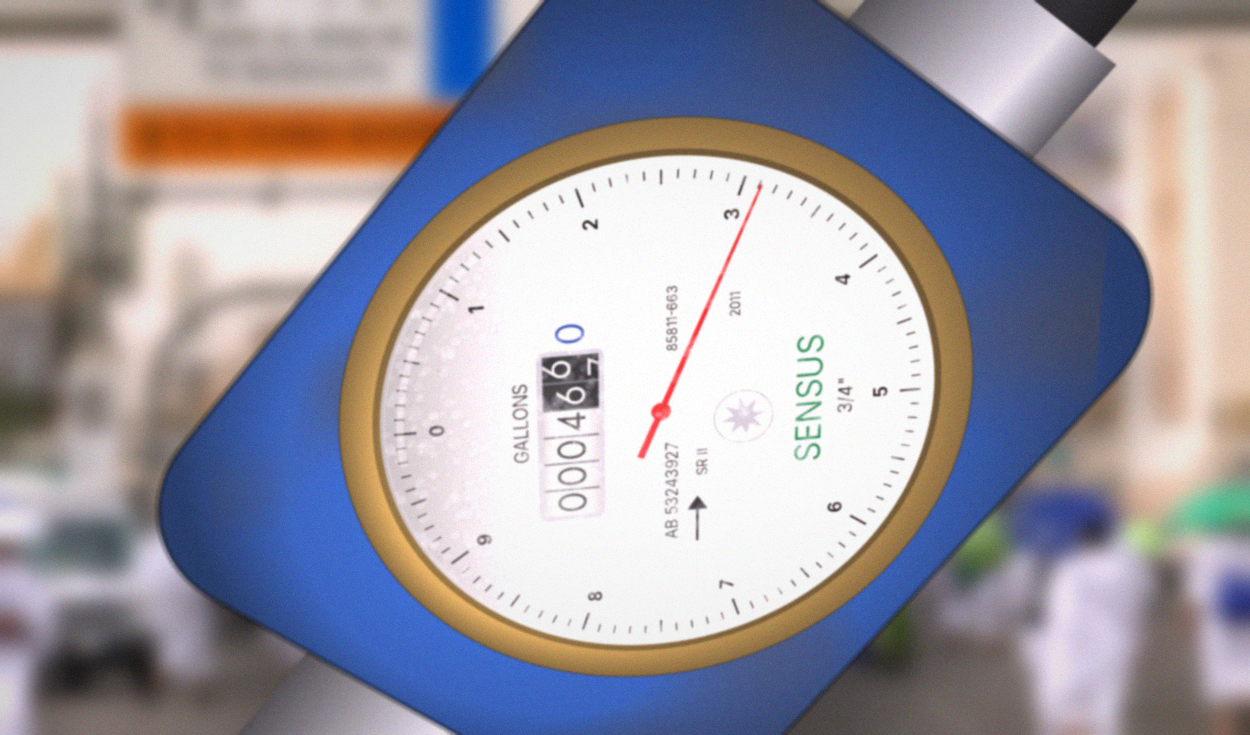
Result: 4663.1 gal
